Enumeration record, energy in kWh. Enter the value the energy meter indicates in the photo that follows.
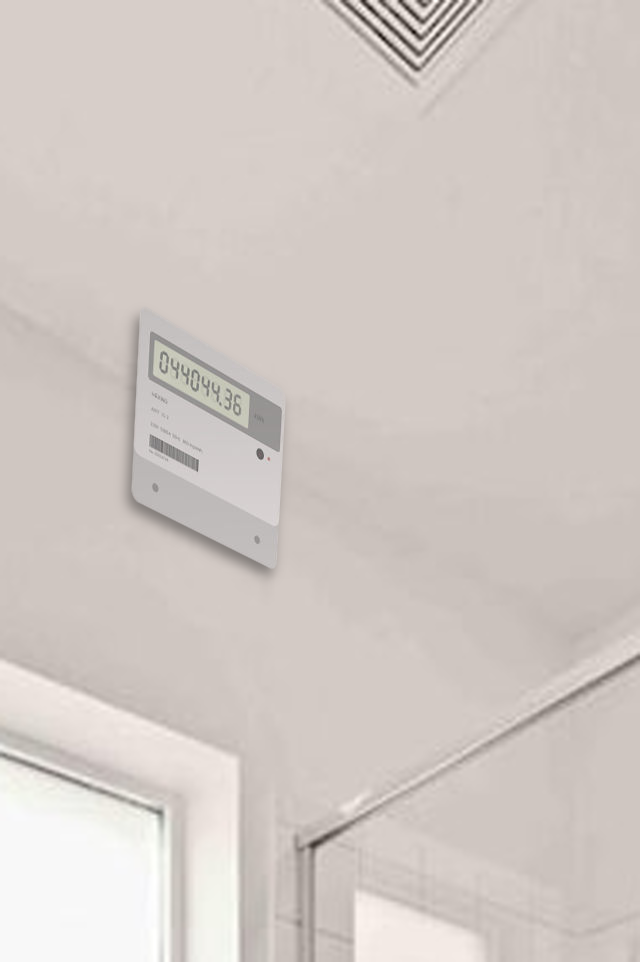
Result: 44044.36 kWh
